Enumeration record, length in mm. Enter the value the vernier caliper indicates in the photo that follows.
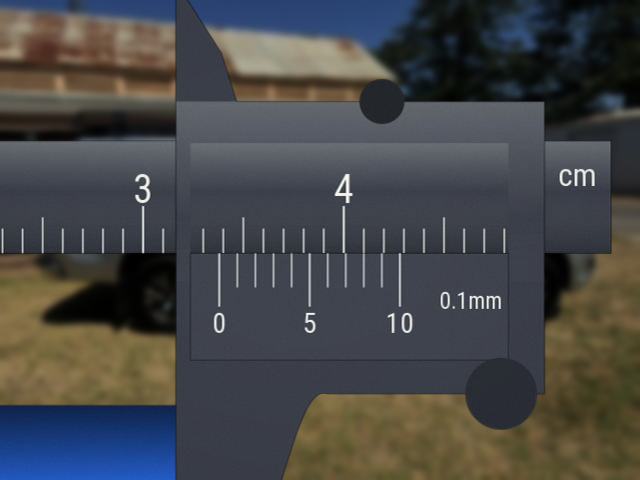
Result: 33.8 mm
